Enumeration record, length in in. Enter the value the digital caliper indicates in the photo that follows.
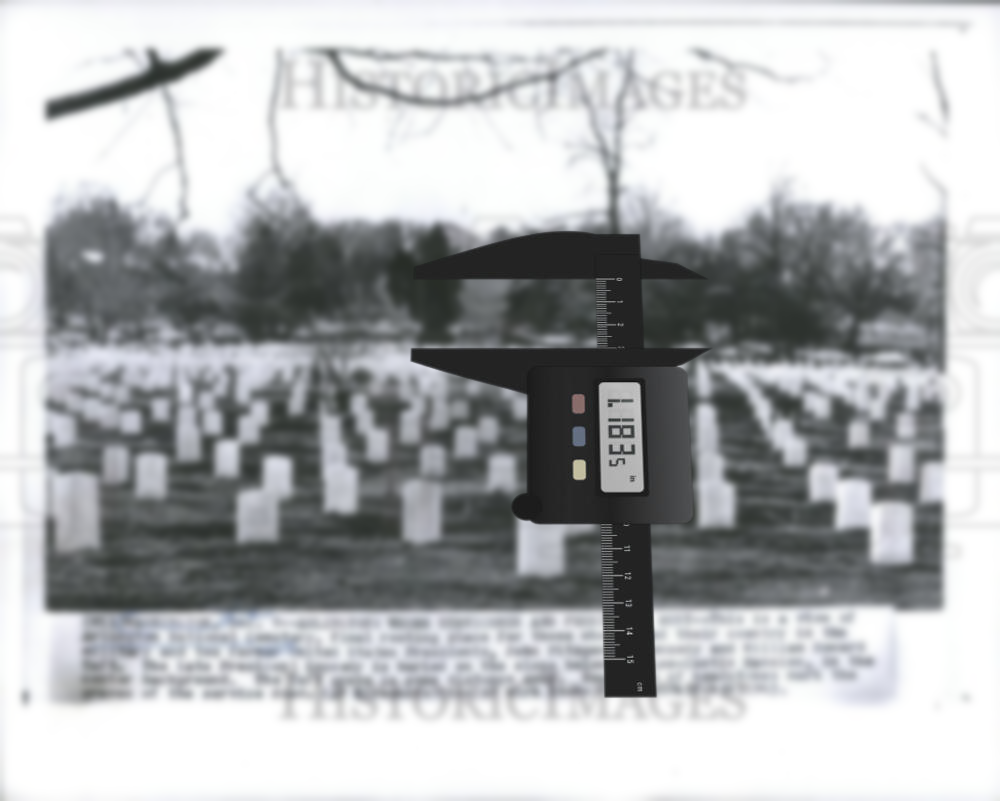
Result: 1.1835 in
